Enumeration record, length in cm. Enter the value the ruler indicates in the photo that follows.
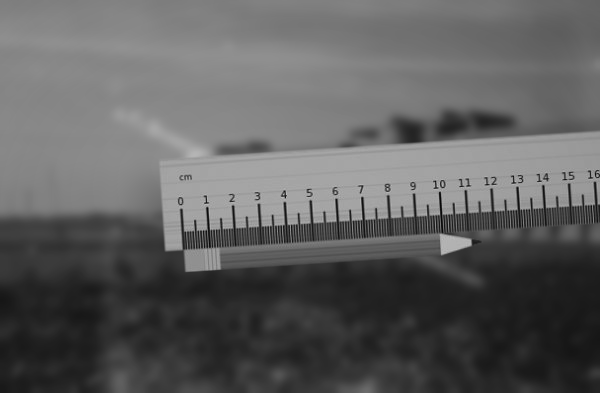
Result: 11.5 cm
